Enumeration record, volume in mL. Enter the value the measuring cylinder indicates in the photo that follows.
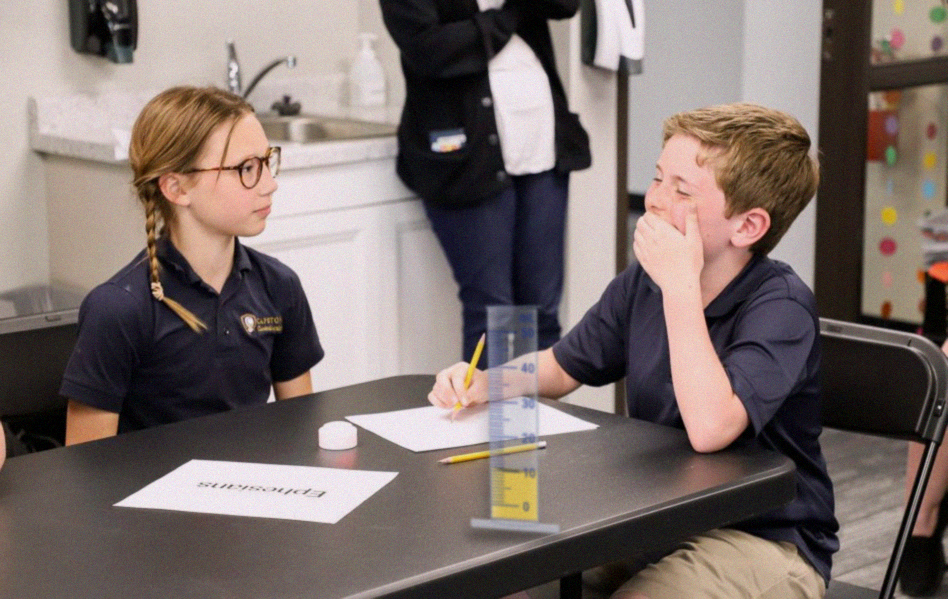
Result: 10 mL
